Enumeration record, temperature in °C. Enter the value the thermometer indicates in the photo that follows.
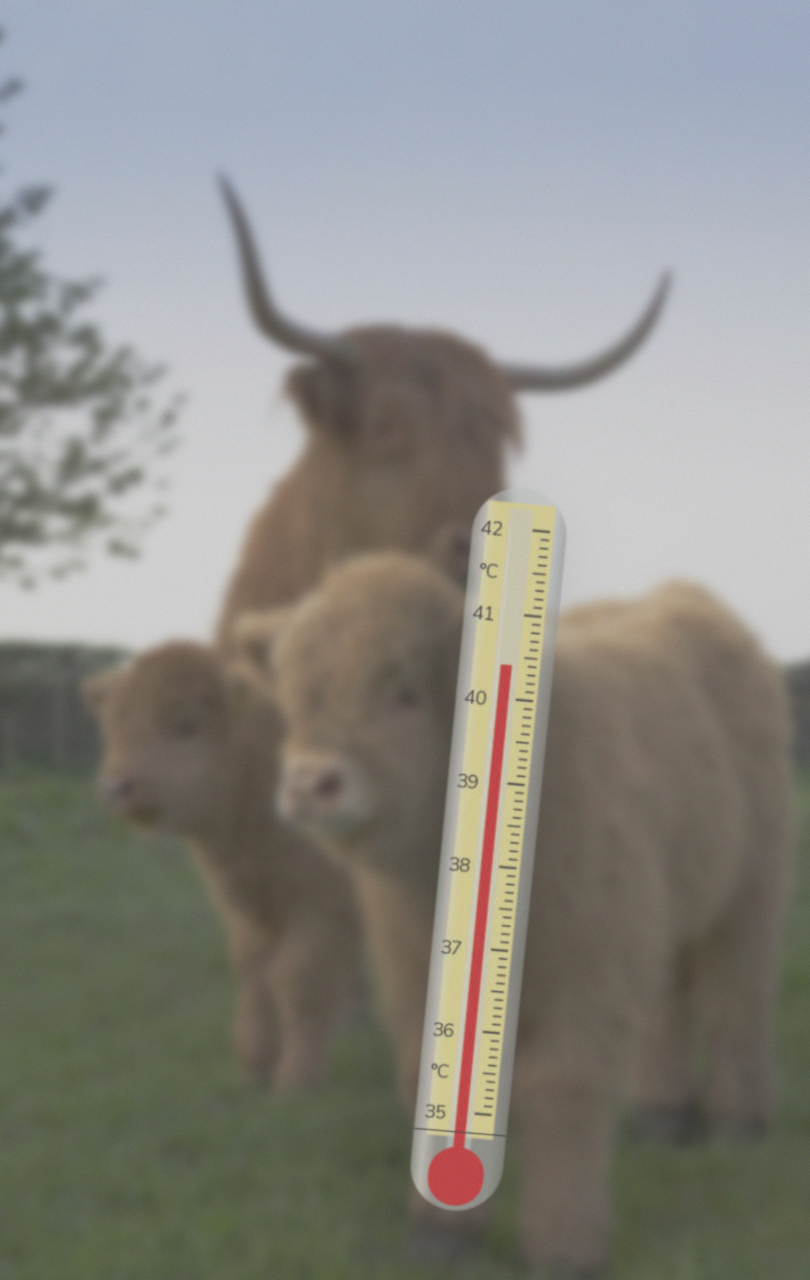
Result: 40.4 °C
